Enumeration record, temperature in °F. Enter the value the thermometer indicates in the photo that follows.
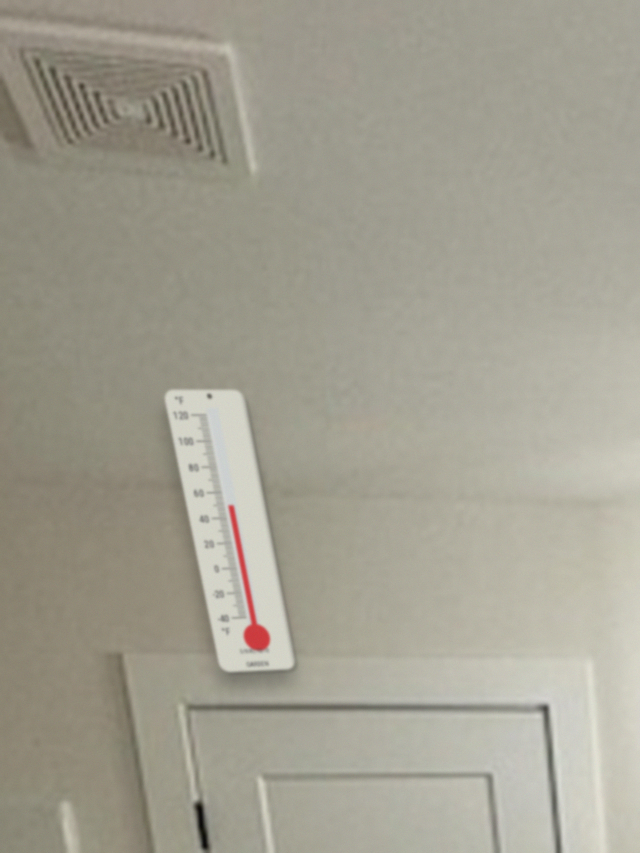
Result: 50 °F
